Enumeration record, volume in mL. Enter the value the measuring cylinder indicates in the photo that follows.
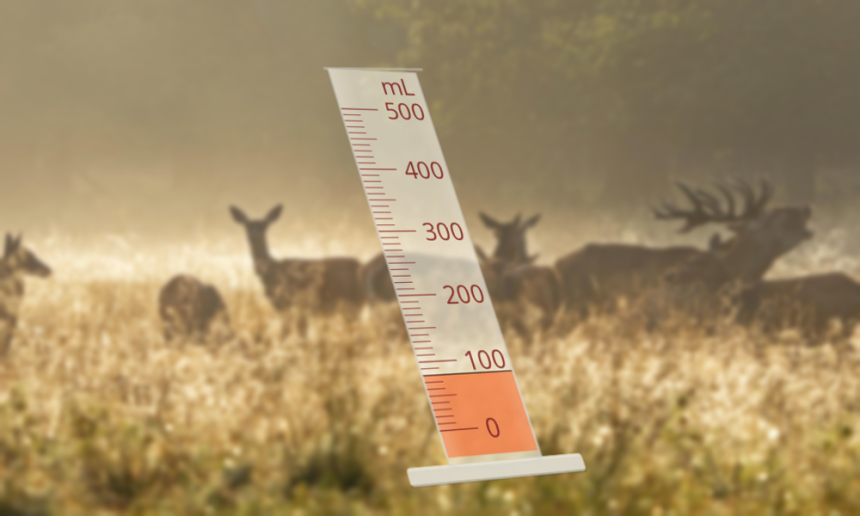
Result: 80 mL
